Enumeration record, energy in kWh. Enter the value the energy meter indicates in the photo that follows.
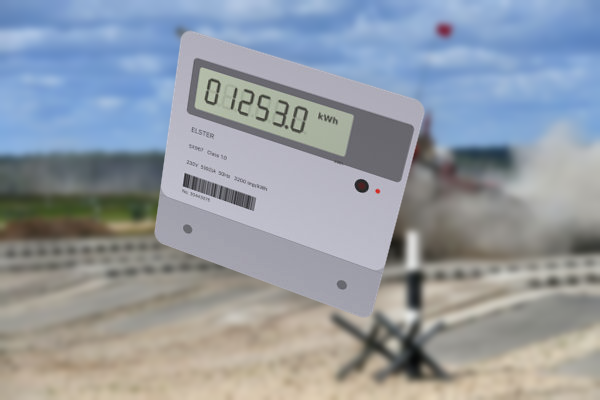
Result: 1253.0 kWh
